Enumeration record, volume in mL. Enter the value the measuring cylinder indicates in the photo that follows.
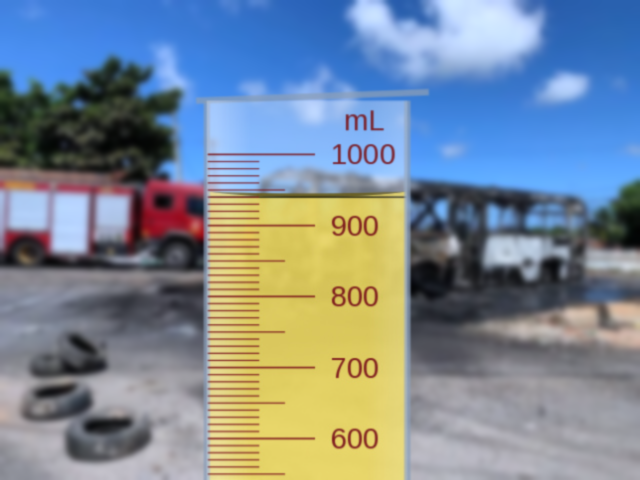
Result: 940 mL
